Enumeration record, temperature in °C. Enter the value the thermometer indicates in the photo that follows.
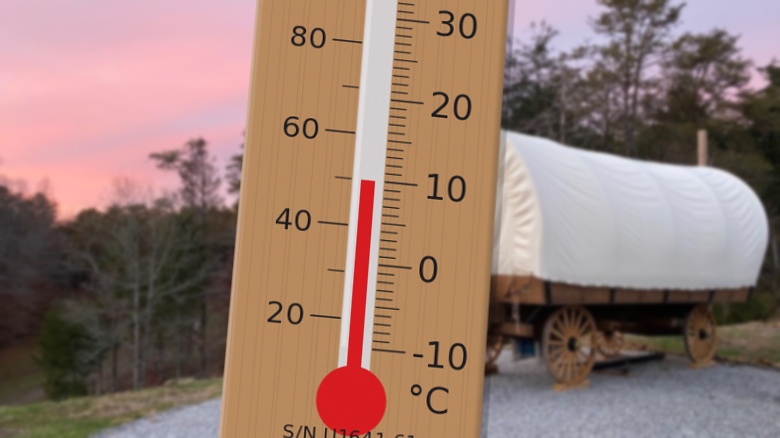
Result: 10 °C
